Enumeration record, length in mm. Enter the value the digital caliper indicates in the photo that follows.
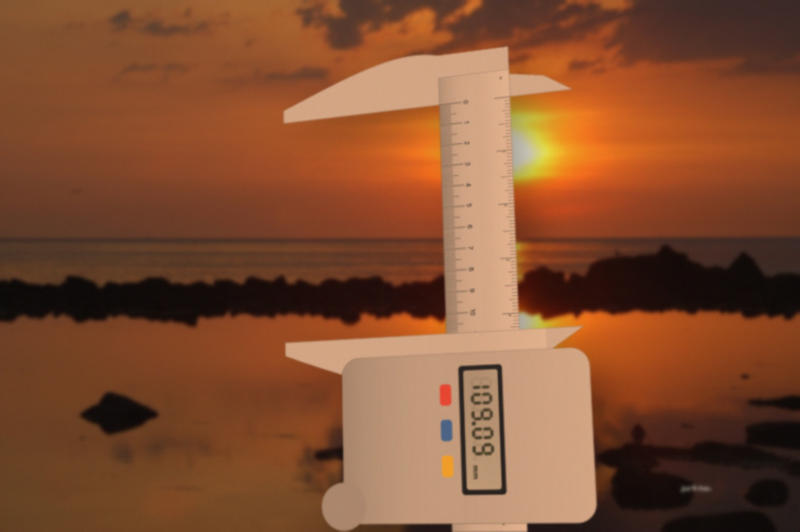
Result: 109.09 mm
